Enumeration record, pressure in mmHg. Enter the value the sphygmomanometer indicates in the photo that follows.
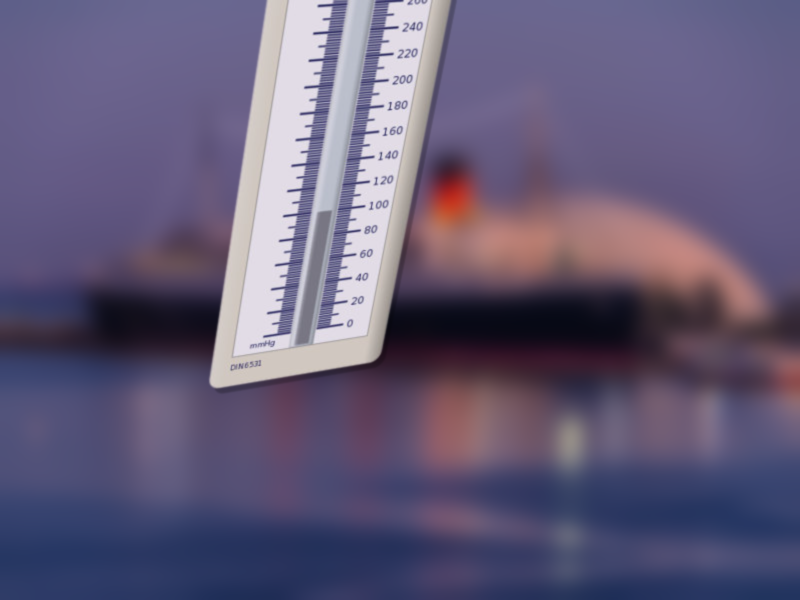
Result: 100 mmHg
